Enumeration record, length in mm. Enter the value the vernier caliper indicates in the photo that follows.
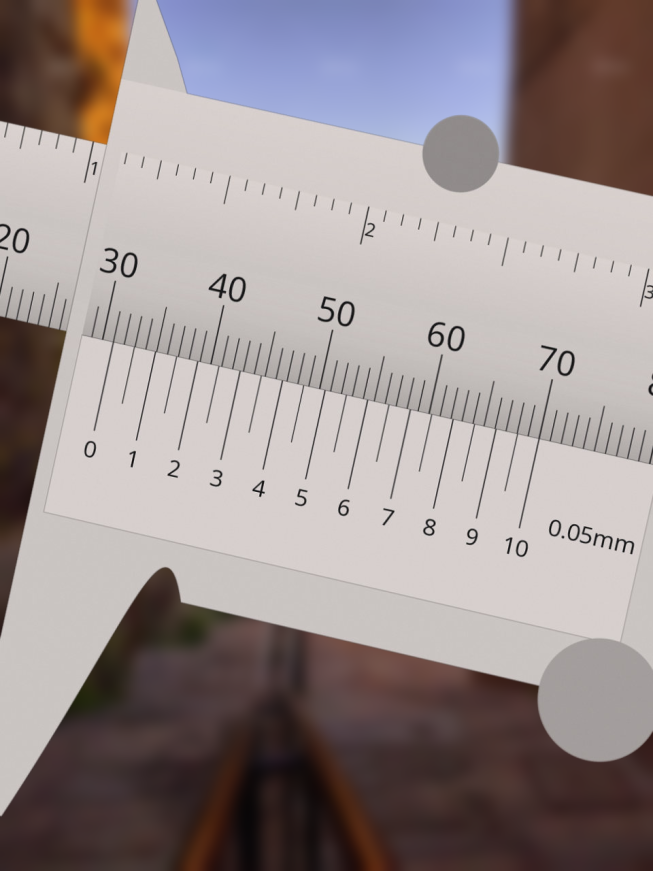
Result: 31.0 mm
